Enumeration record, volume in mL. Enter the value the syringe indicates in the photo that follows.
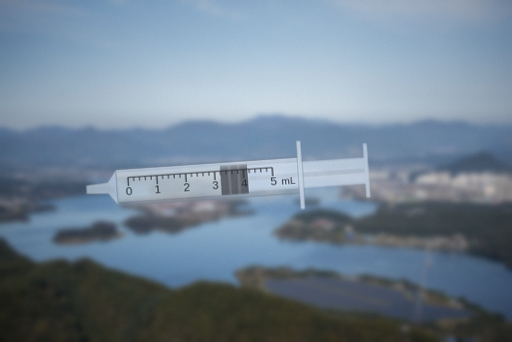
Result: 3.2 mL
